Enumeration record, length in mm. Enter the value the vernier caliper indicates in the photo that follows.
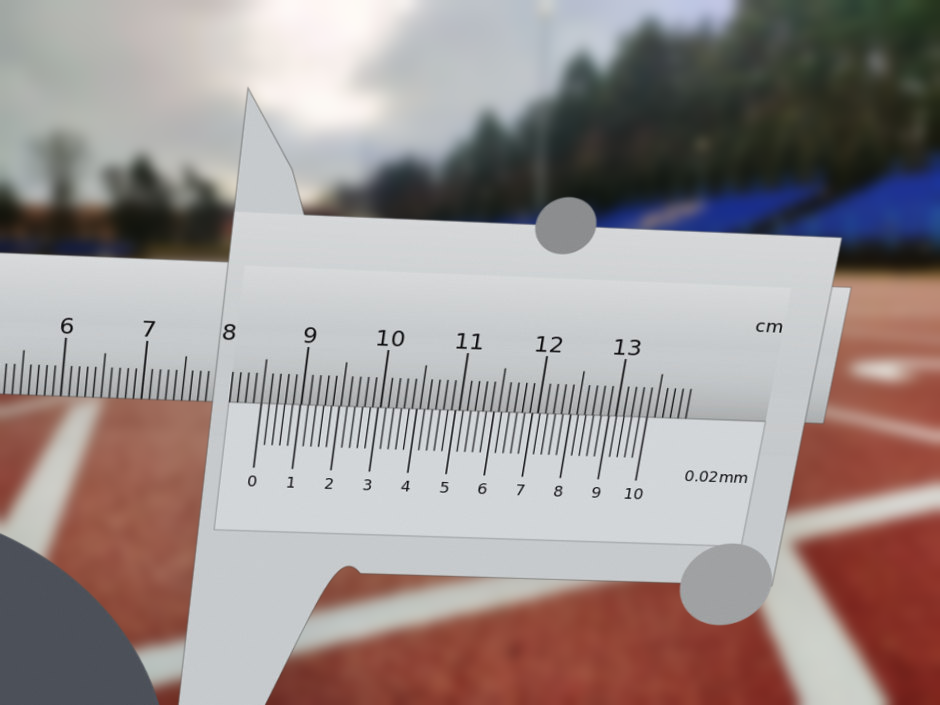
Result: 85.0 mm
